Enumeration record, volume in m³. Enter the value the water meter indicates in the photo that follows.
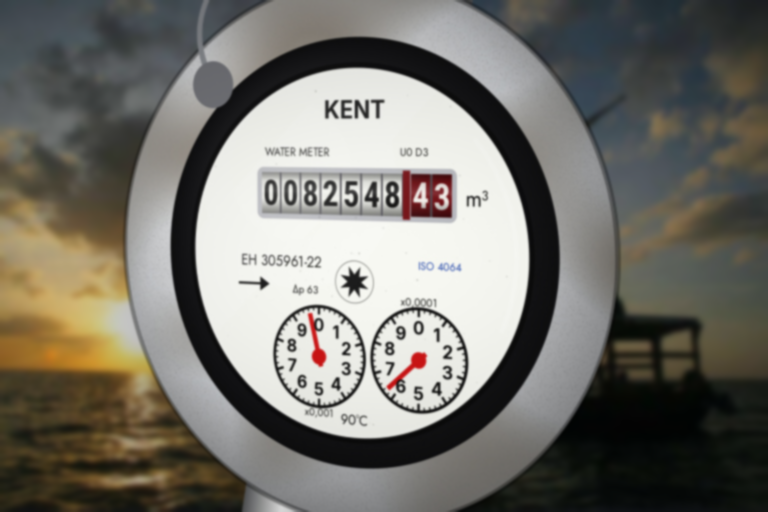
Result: 82548.4296 m³
